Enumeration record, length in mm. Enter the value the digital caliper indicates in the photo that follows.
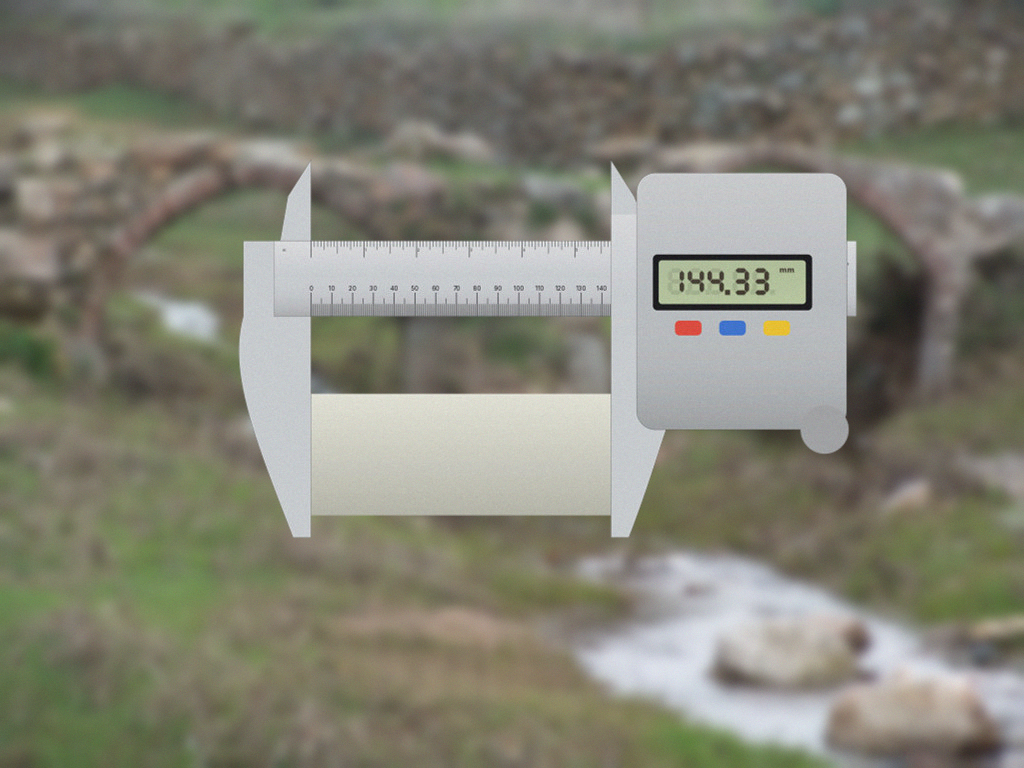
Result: 144.33 mm
